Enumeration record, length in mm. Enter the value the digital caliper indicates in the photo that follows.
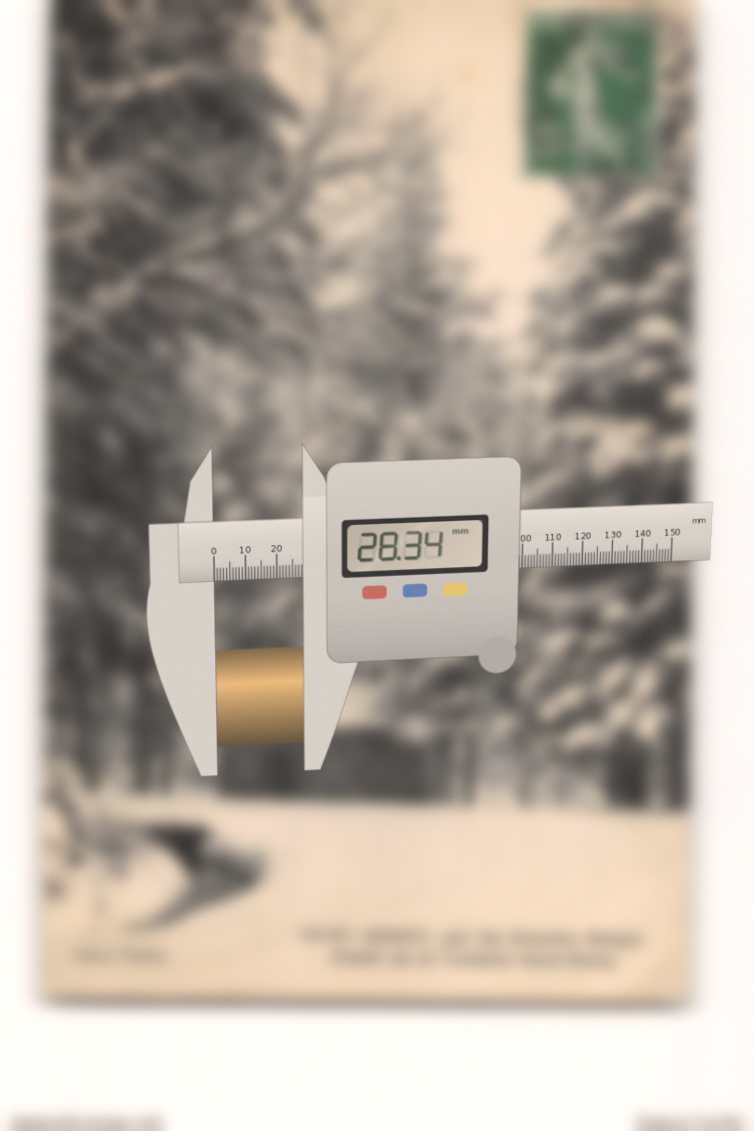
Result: 28.34 mm
